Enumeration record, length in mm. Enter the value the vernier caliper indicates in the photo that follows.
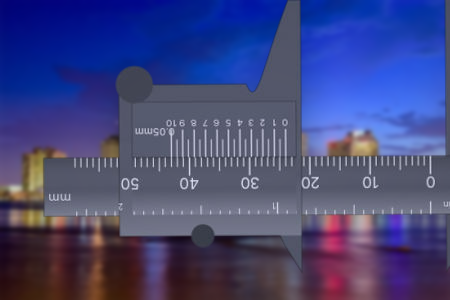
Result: 24.0 mm
